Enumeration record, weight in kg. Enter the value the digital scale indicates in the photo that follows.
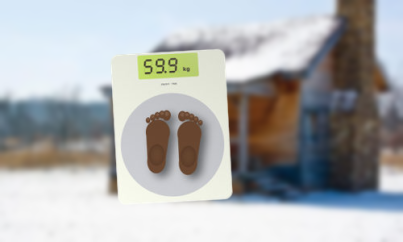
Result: 59.9 kg
